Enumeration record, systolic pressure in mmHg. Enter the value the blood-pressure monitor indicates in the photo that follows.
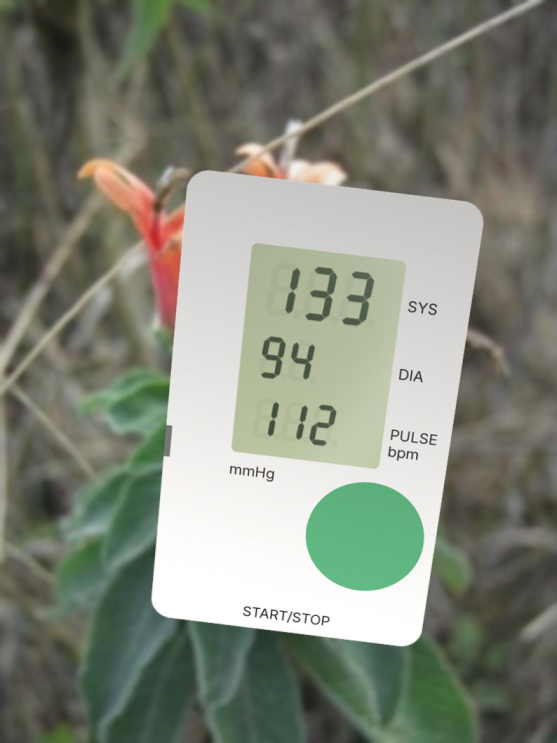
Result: 133 mmHg
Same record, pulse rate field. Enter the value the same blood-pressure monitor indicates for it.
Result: 112 bpm
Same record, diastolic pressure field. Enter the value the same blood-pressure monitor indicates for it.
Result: 94 mmHg
